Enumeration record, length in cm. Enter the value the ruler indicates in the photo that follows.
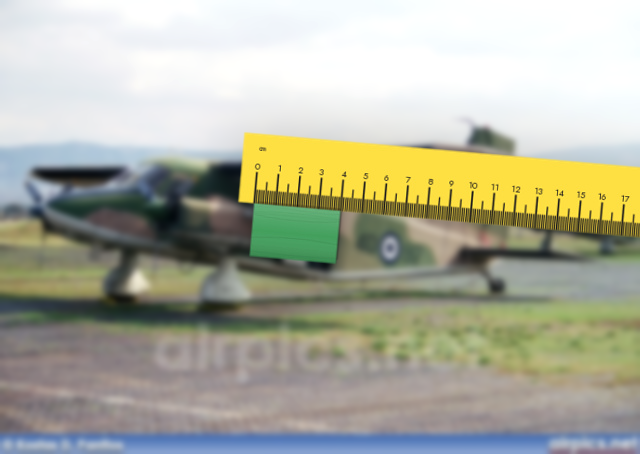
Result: 4 cm
